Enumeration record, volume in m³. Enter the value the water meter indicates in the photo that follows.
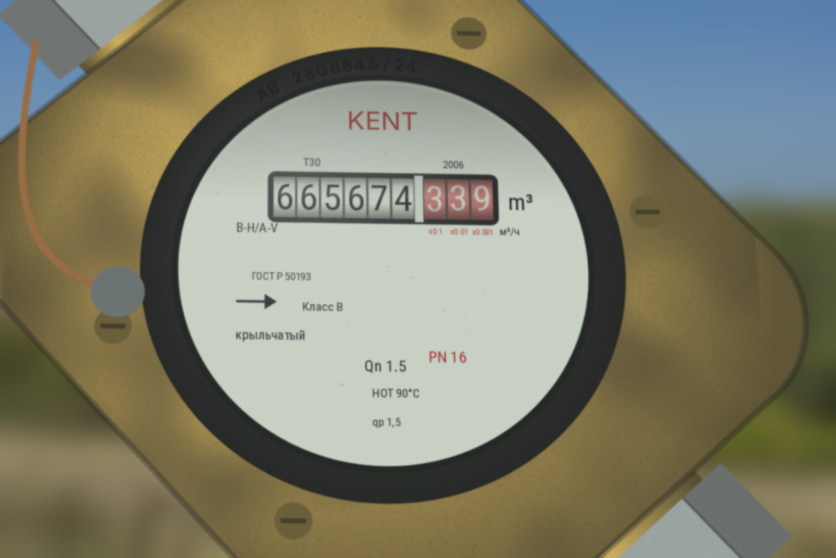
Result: 665674.339 m³
